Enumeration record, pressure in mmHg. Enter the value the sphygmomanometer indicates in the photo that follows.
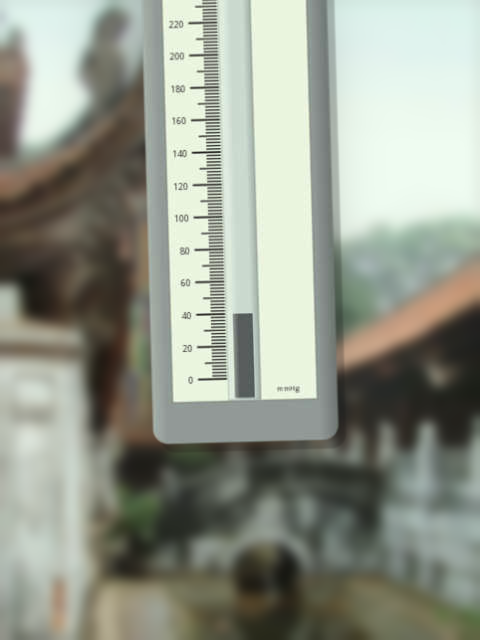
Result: 40 mmHg
